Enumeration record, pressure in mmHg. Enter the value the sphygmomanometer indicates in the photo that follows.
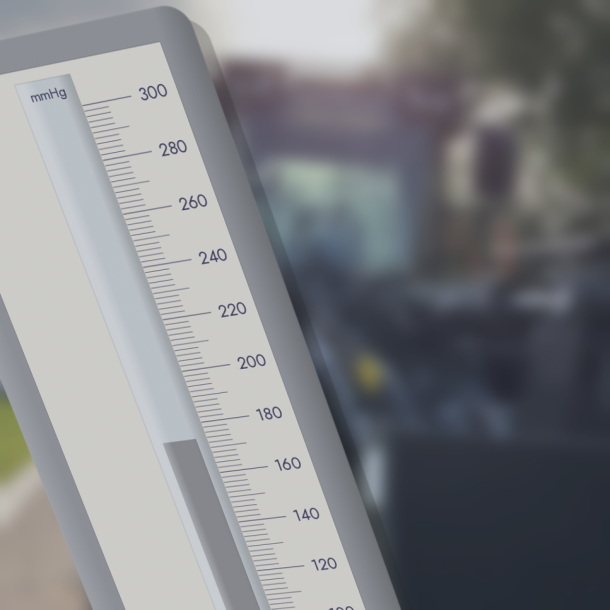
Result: 174 mmHg
